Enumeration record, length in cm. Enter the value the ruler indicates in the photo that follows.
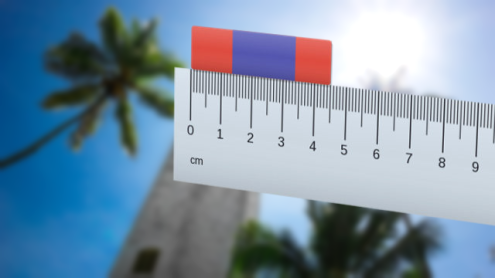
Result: 4.5 cm
